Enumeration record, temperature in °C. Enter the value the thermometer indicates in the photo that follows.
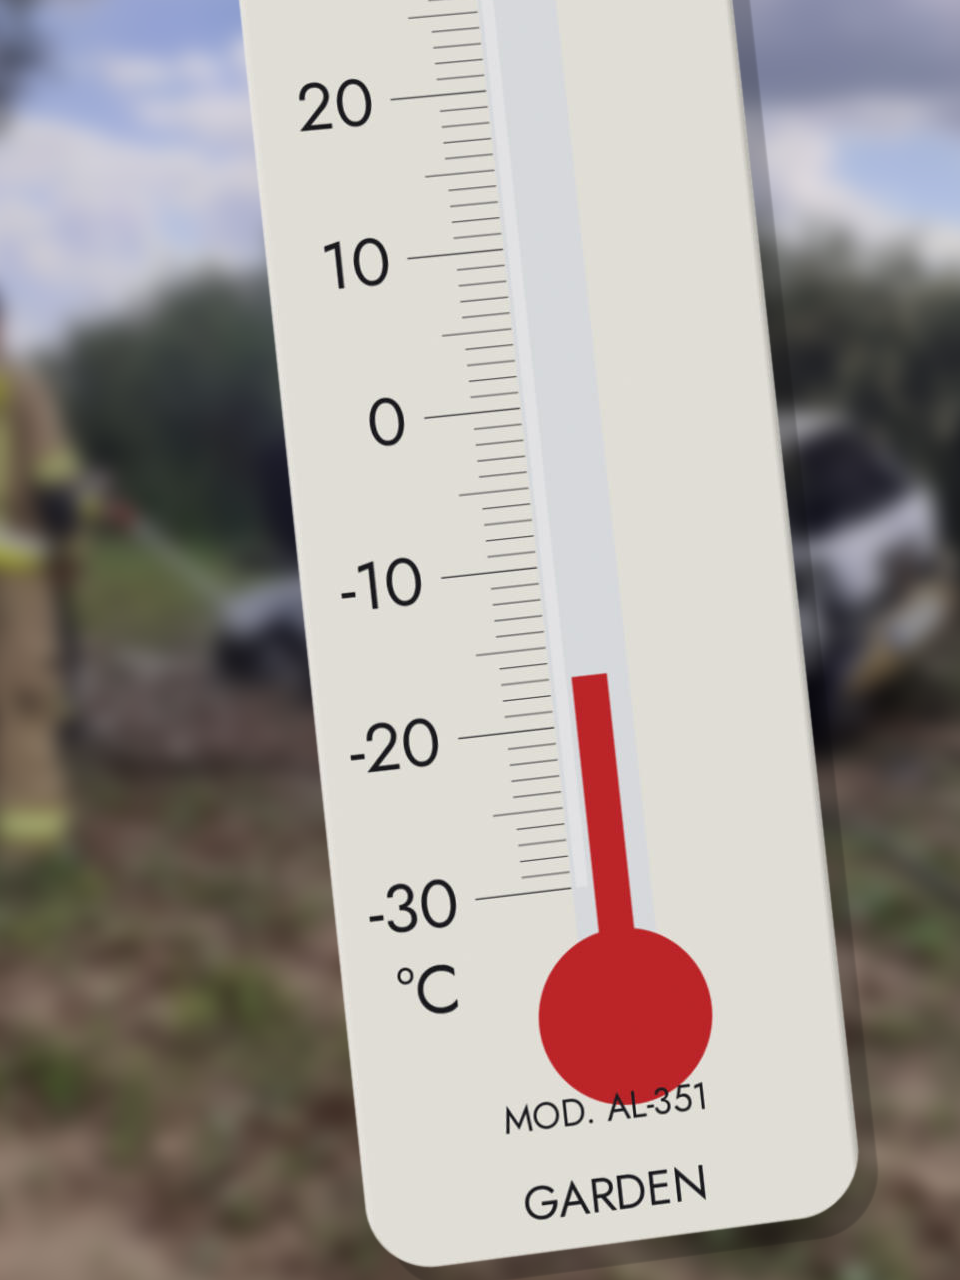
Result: -17 °C
